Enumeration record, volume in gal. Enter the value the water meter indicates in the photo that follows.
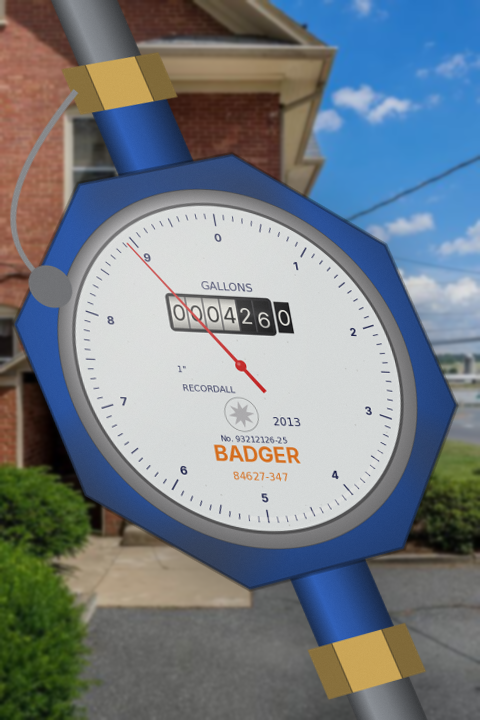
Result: 4258.9 gal
